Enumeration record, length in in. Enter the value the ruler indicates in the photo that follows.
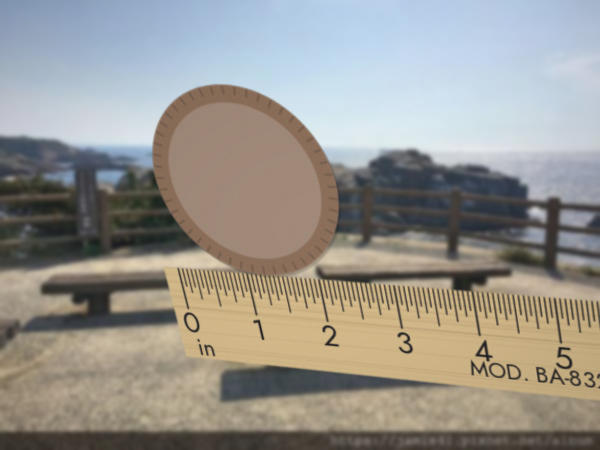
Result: 2.5 in
